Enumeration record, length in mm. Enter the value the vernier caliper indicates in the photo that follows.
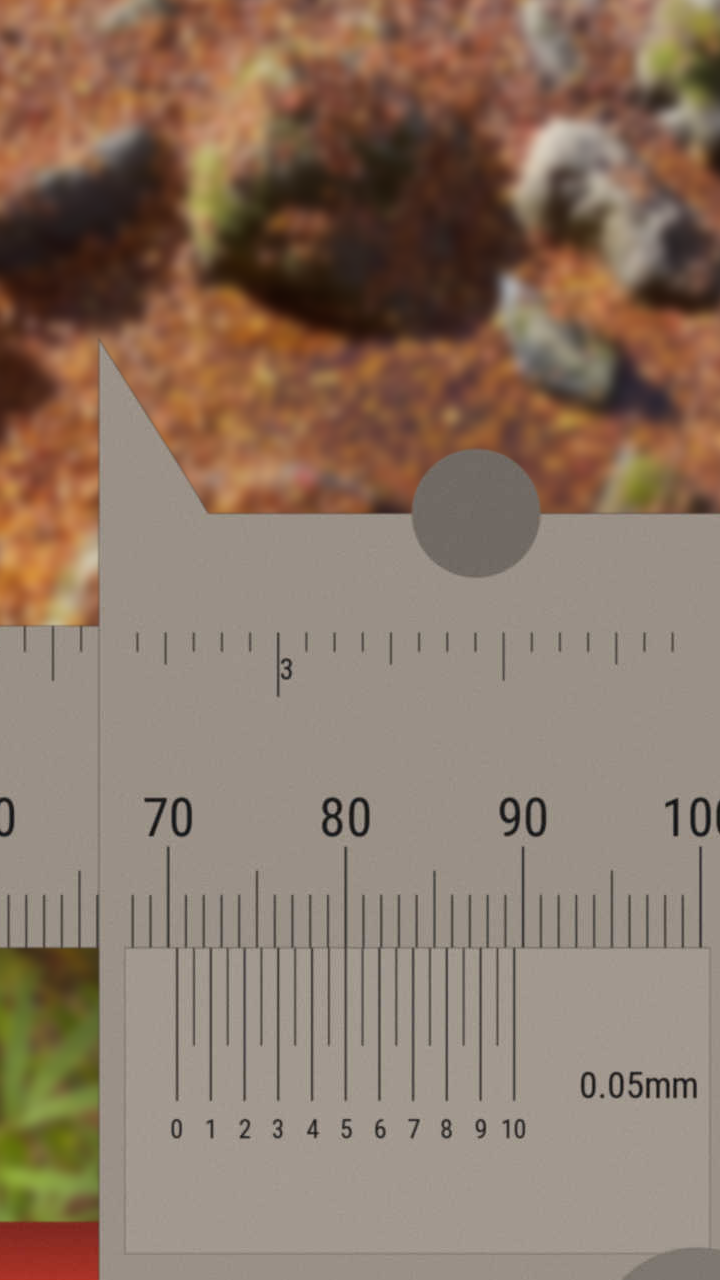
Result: 70.5 mm
